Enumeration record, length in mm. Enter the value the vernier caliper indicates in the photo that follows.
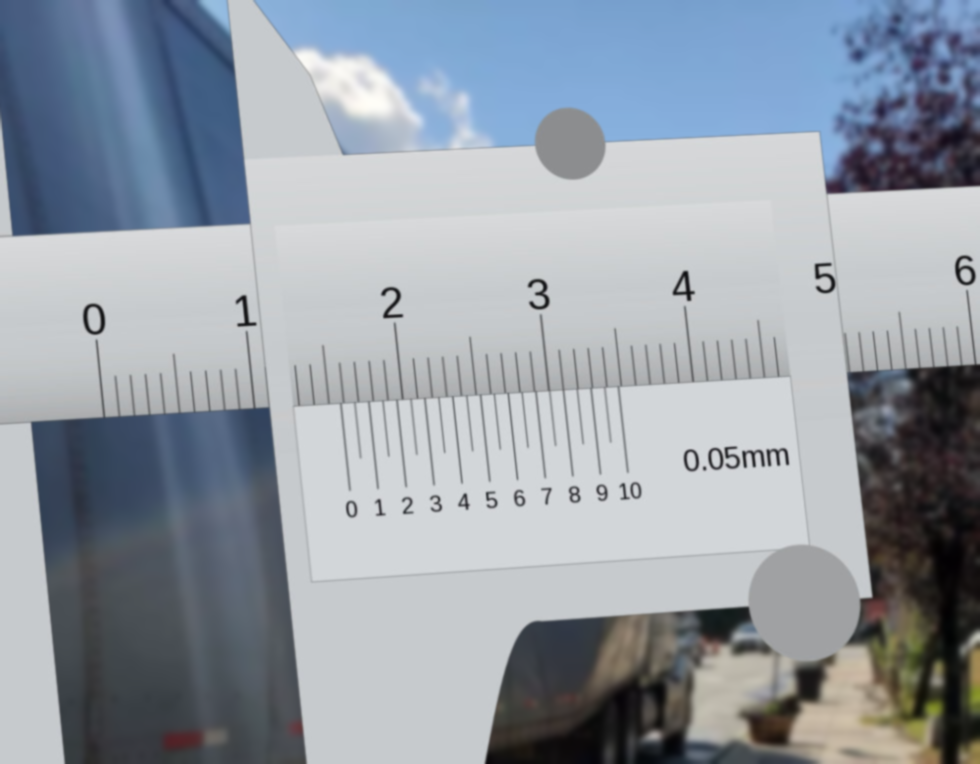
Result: 15.8 mm
